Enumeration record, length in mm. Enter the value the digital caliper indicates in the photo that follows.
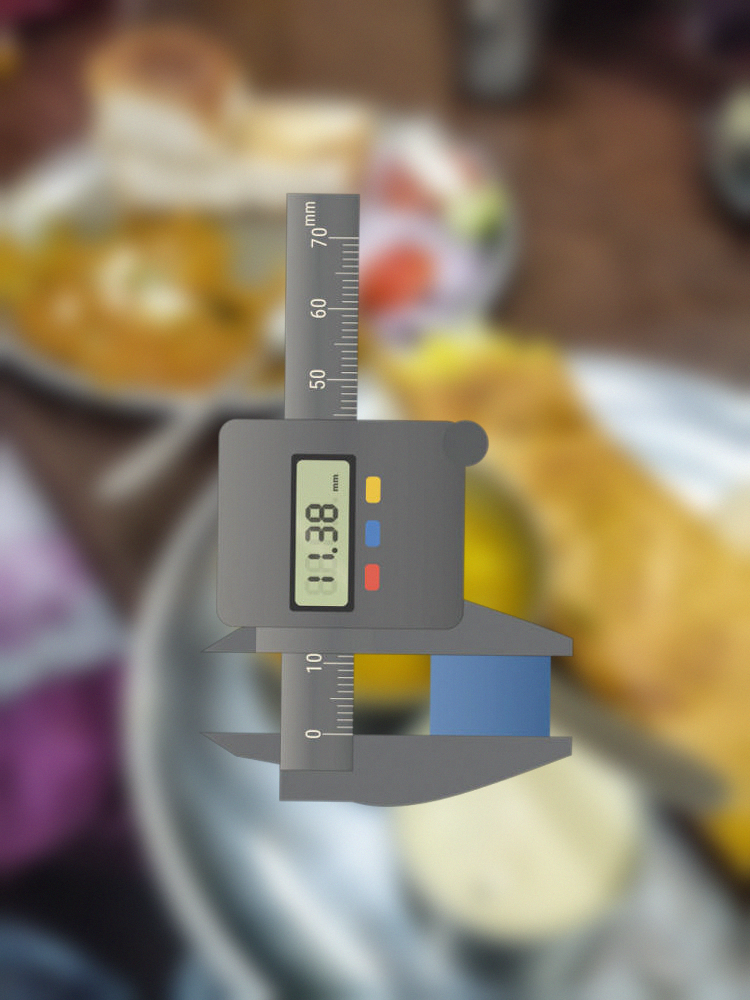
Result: 11.38 mm
